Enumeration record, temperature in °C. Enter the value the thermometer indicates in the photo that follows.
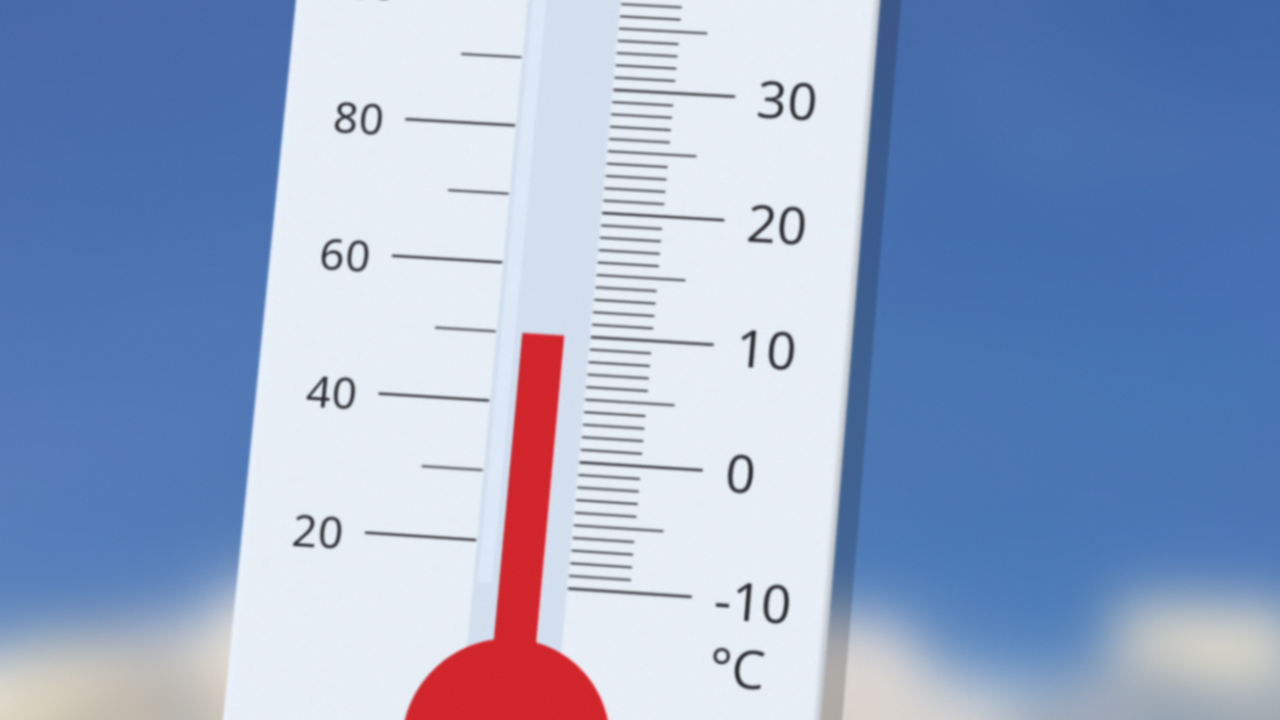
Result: 10 °C
